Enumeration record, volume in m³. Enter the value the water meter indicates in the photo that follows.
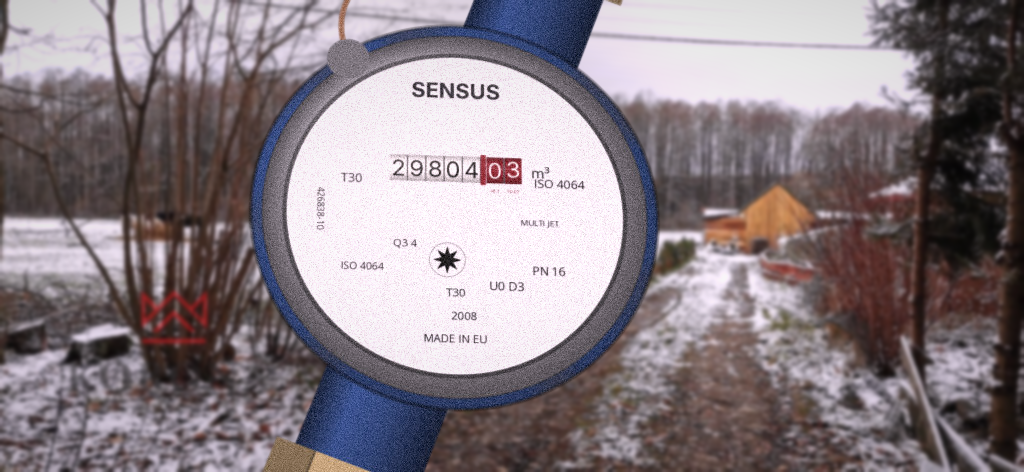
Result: 29804.03 m³
